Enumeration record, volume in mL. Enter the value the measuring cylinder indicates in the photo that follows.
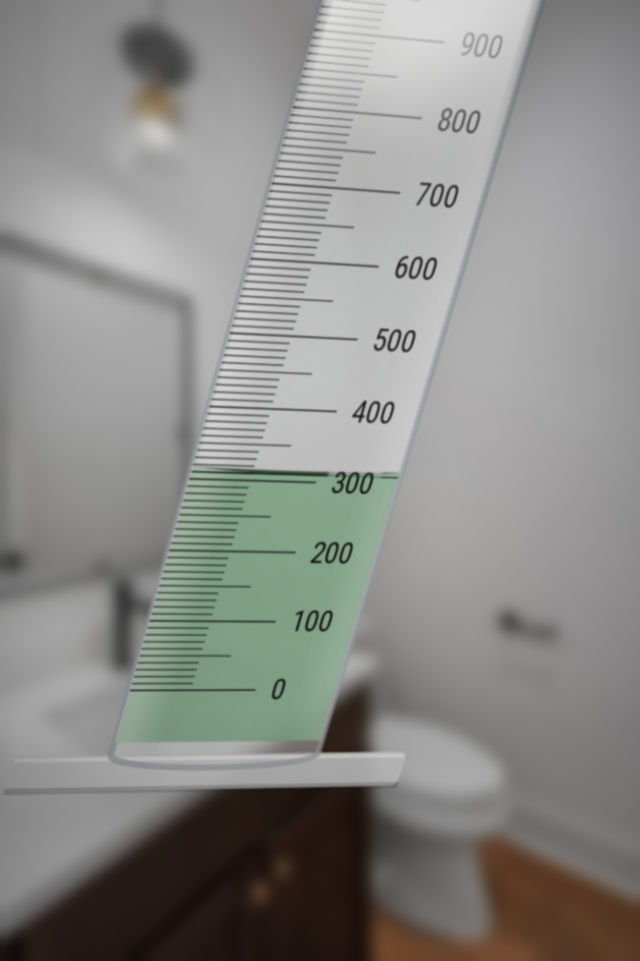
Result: 310 mL
